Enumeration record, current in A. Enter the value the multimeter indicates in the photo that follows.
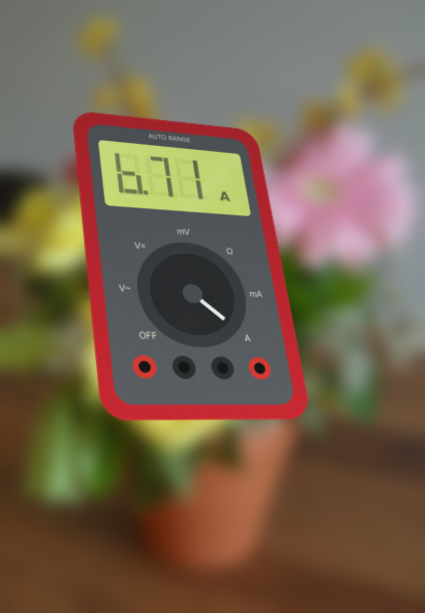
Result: 6.71 A
